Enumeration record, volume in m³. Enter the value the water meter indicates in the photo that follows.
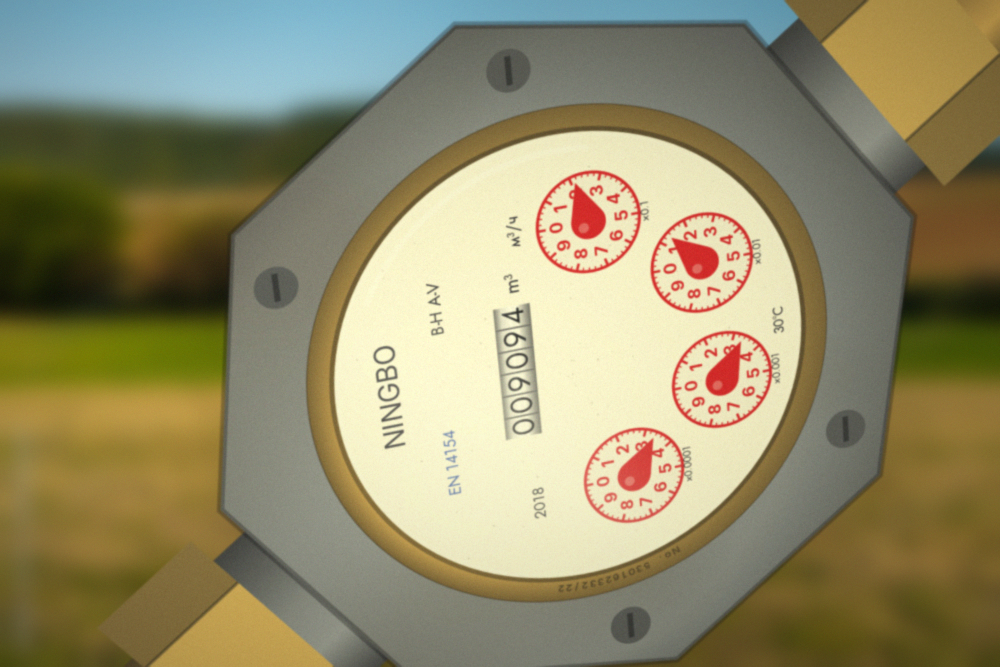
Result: 9094.2133 m³
